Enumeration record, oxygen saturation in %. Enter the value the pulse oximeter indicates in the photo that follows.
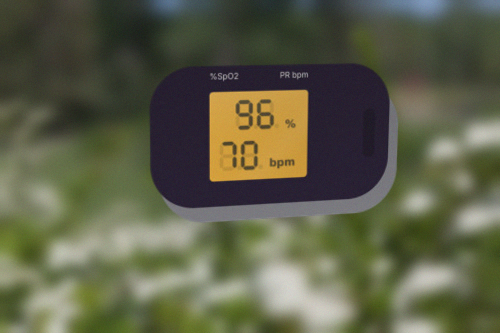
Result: 96 %
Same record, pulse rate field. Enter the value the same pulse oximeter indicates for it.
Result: 70 bpm
